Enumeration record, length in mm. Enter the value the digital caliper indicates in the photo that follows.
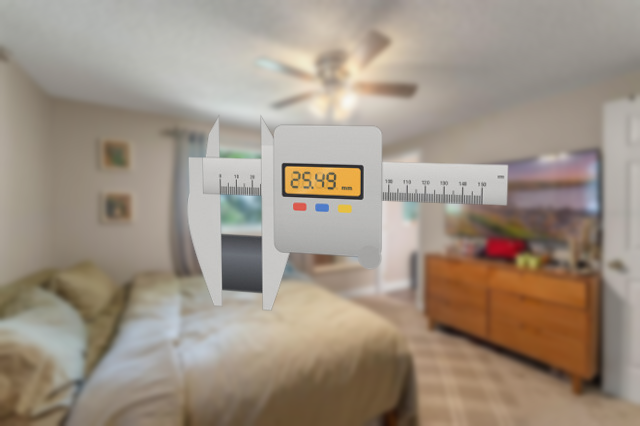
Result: 25.49 mm
